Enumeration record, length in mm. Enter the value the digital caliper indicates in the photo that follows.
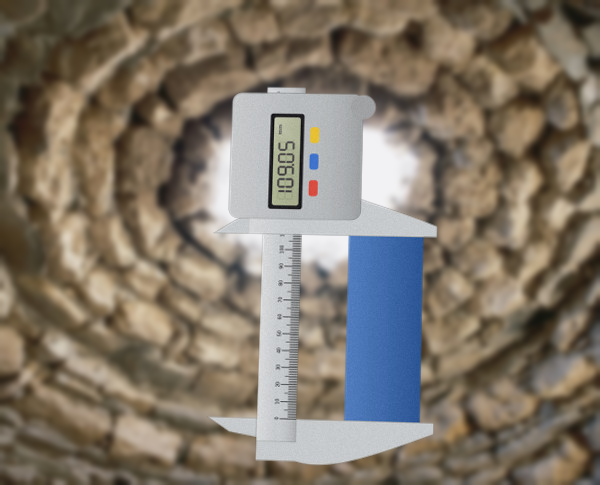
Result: 109.05 mm
